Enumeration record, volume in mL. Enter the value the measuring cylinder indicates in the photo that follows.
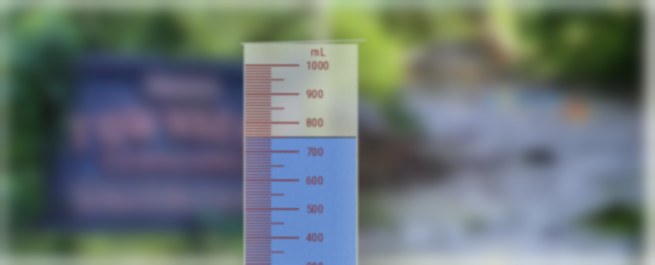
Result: 750 mL
